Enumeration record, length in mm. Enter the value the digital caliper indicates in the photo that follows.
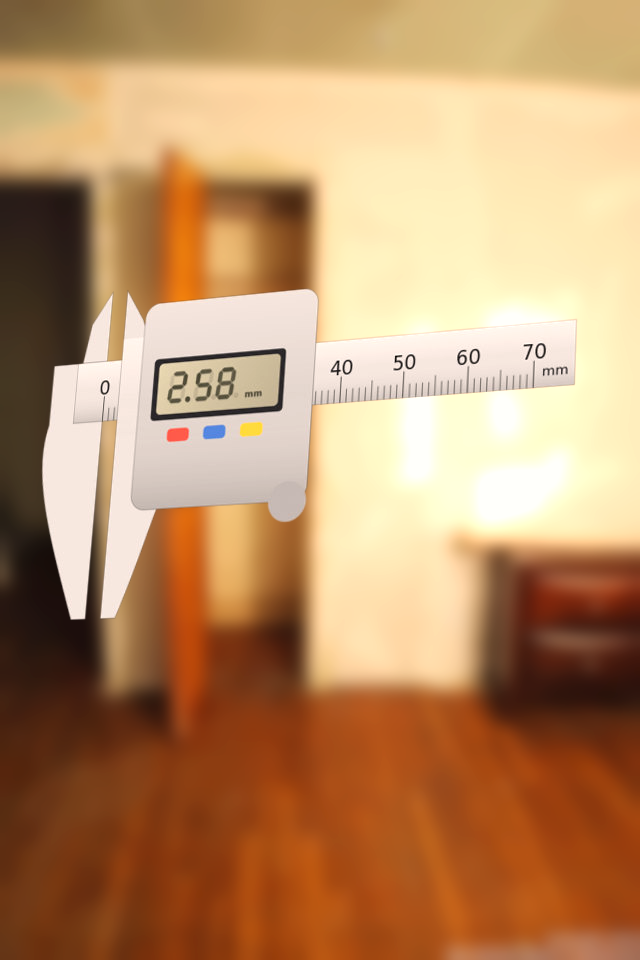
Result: 2.58 mm
